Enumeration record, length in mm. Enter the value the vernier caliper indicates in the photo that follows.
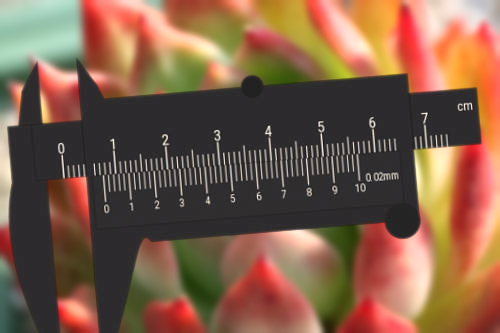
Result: 7.6 mm
